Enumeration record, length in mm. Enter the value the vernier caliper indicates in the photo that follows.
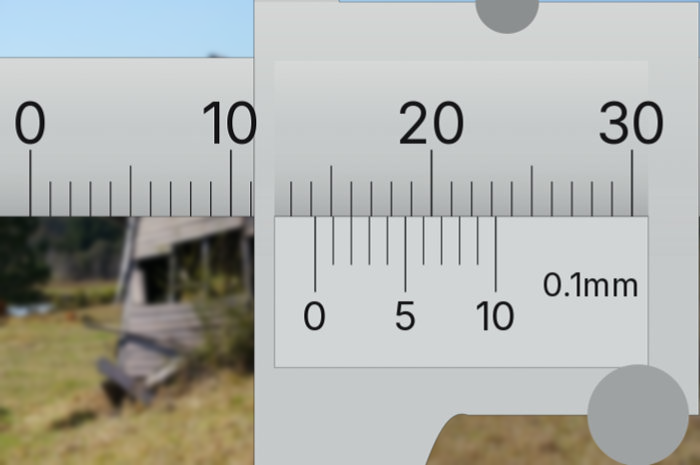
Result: 14.2 mm
